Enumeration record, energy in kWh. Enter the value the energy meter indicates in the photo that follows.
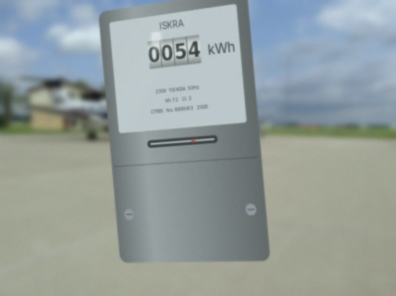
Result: 54 kWh
